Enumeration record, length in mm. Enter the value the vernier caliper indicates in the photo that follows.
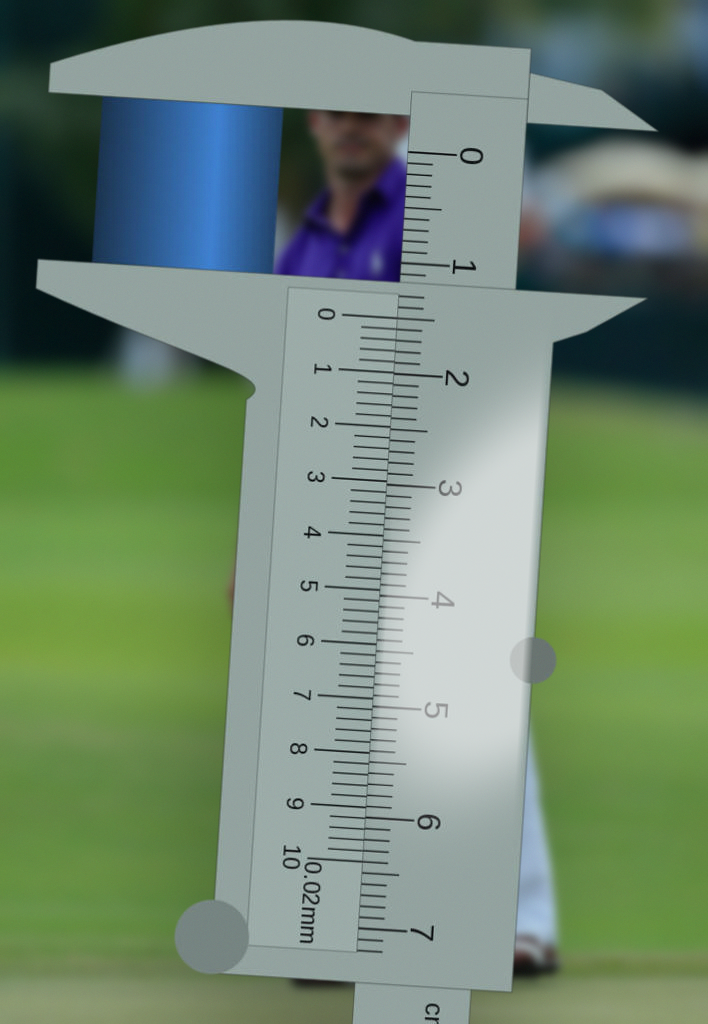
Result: 15.0 mm
